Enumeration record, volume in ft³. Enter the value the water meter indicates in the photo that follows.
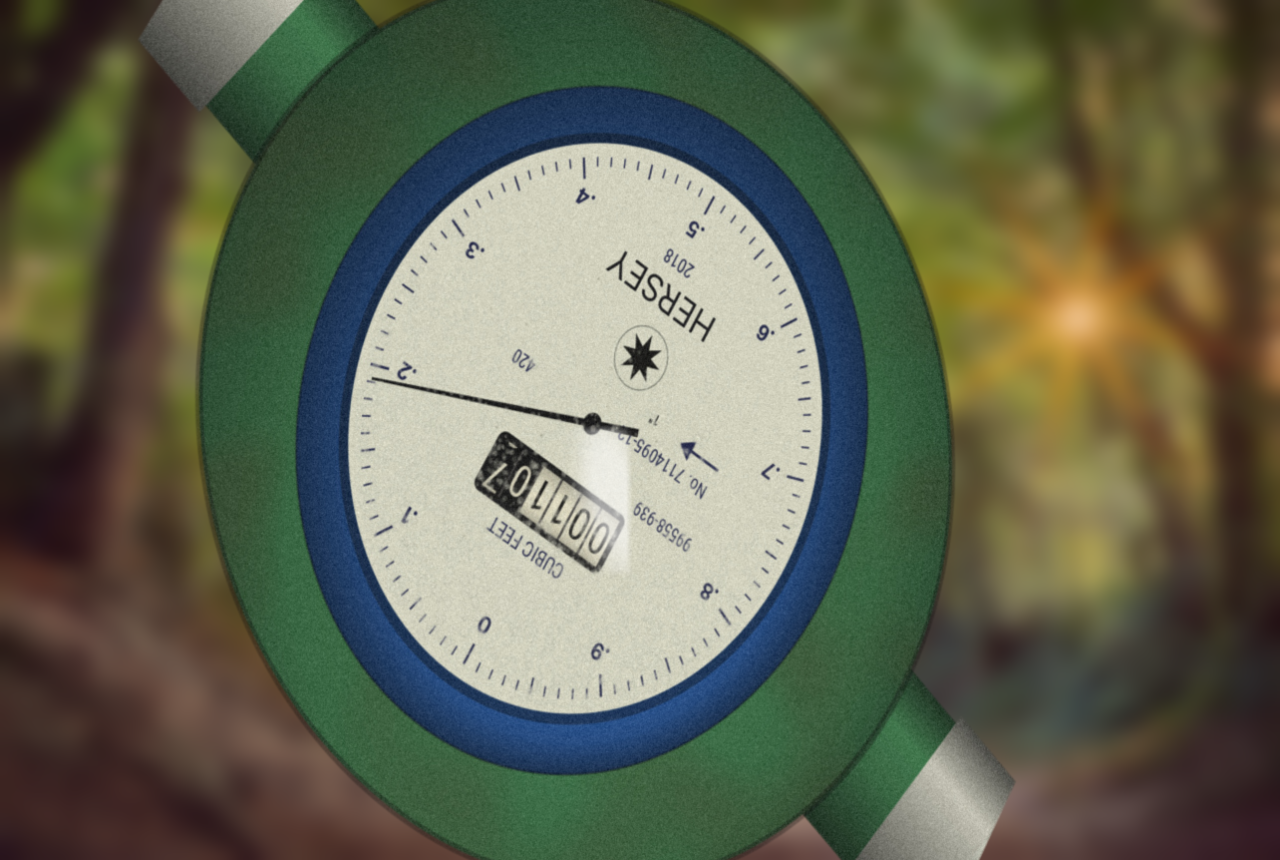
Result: 1107.19 ft³
